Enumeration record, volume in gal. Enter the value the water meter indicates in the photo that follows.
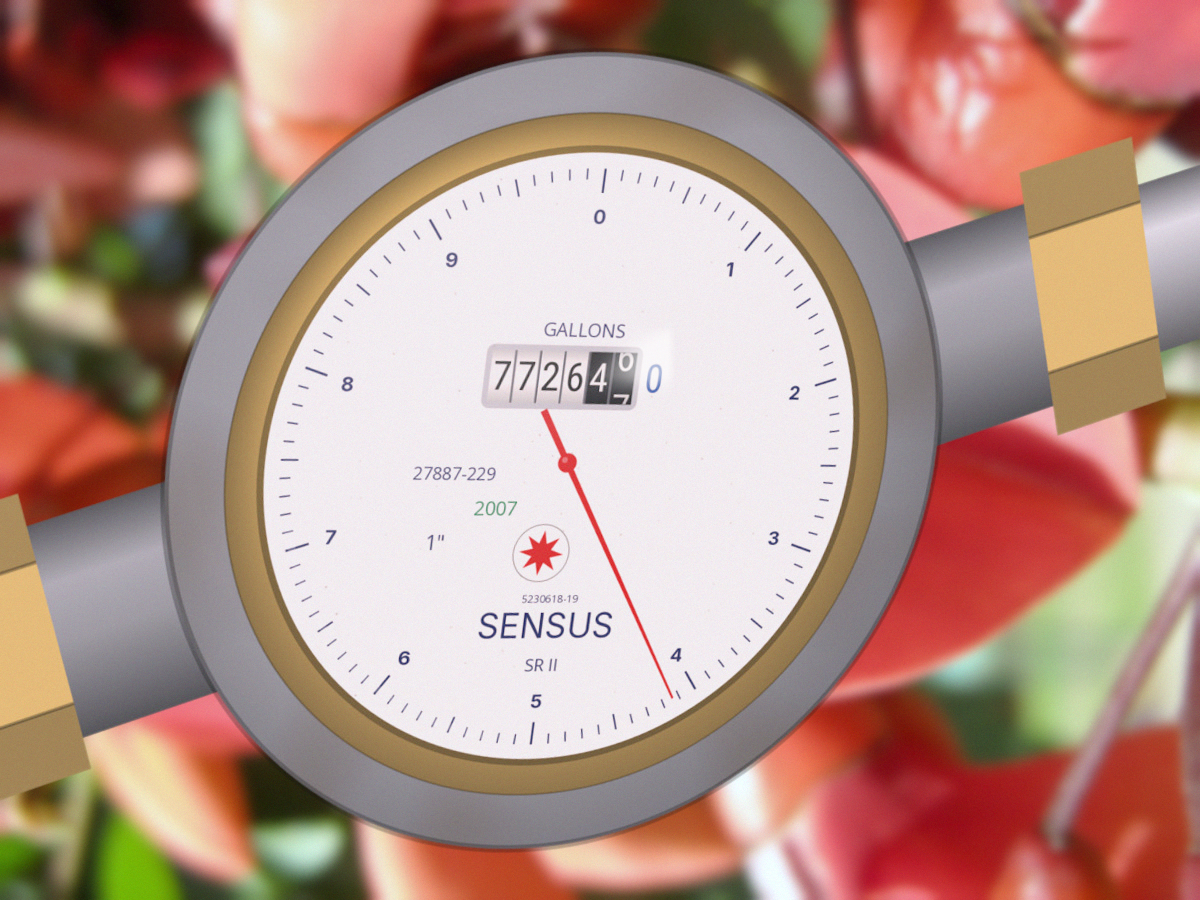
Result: 7726464.1 gal
